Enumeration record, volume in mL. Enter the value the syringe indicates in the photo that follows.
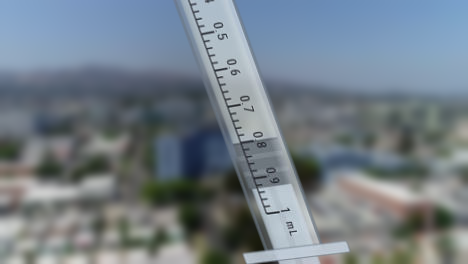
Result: 0.8 mL
